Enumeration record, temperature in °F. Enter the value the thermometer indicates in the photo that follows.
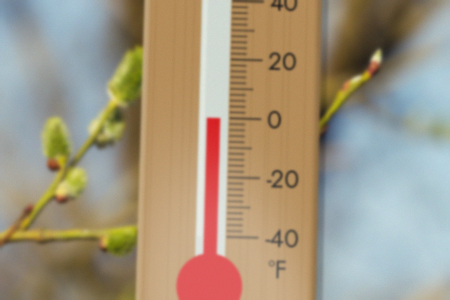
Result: 0 °F
